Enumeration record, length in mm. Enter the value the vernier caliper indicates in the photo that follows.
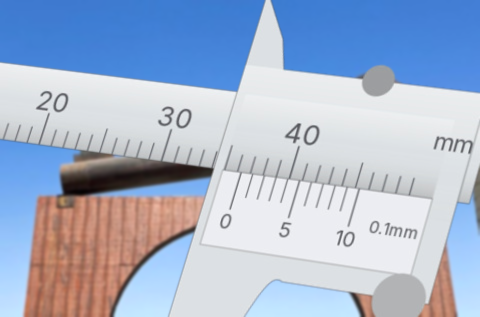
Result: 36.3 mm
